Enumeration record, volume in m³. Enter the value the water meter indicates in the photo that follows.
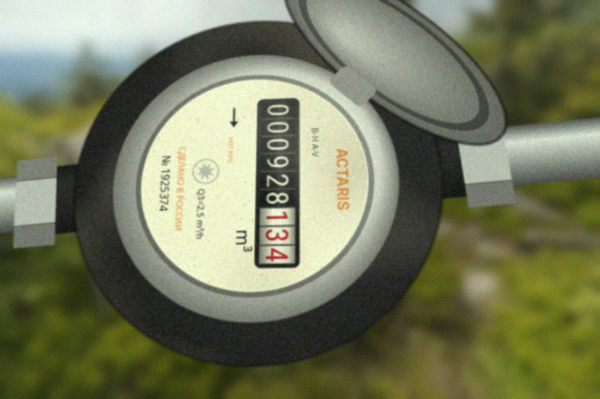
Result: 928.134 m³
